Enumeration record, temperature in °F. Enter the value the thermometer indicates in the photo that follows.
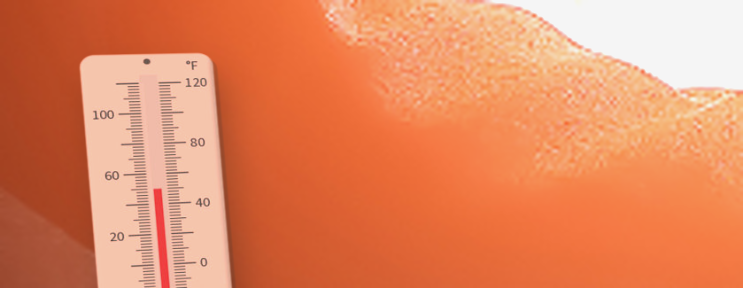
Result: 50 °F
